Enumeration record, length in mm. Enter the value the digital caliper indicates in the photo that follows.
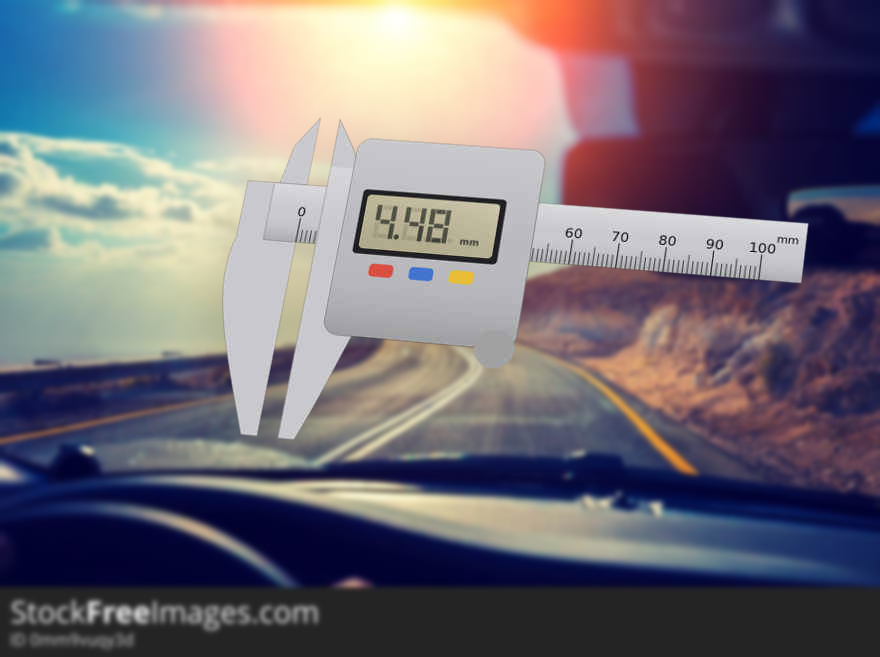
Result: 4.48 mm
